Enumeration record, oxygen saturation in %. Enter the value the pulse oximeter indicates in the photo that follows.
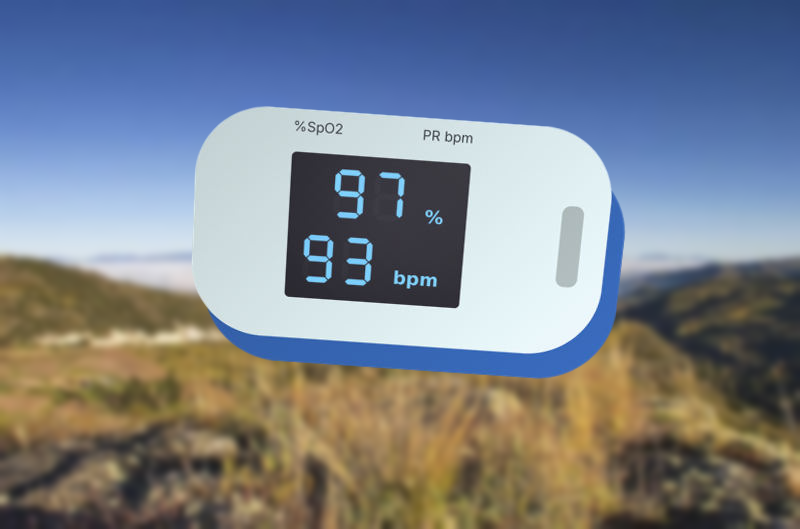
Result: 97 %
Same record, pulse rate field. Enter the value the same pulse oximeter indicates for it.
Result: 93 bpm
